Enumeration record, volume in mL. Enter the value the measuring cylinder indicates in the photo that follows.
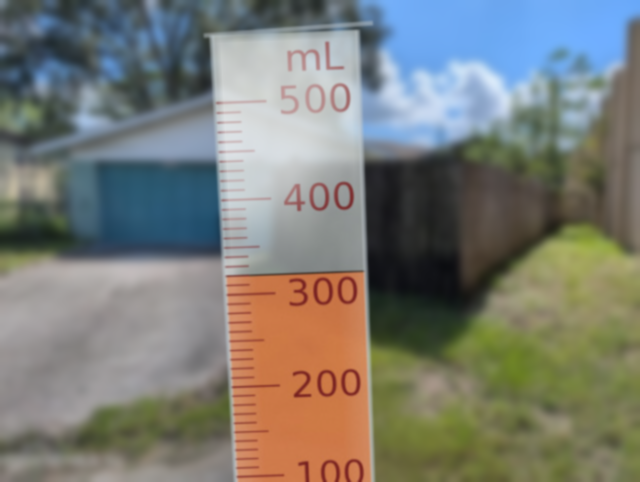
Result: 320 mL
